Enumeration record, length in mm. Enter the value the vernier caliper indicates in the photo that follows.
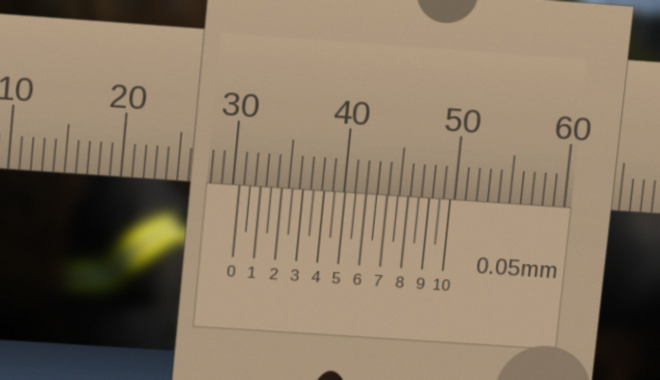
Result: 30.6 mm
